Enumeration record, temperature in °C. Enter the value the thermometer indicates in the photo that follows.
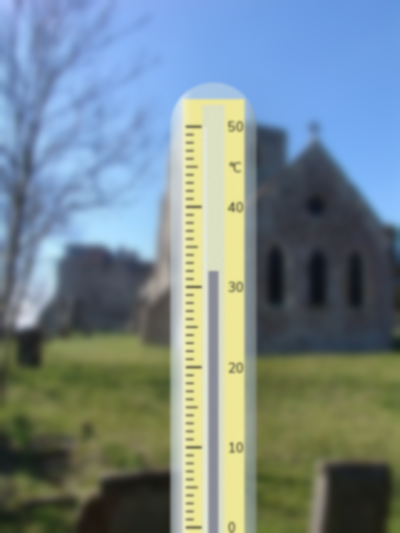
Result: 32 °C
